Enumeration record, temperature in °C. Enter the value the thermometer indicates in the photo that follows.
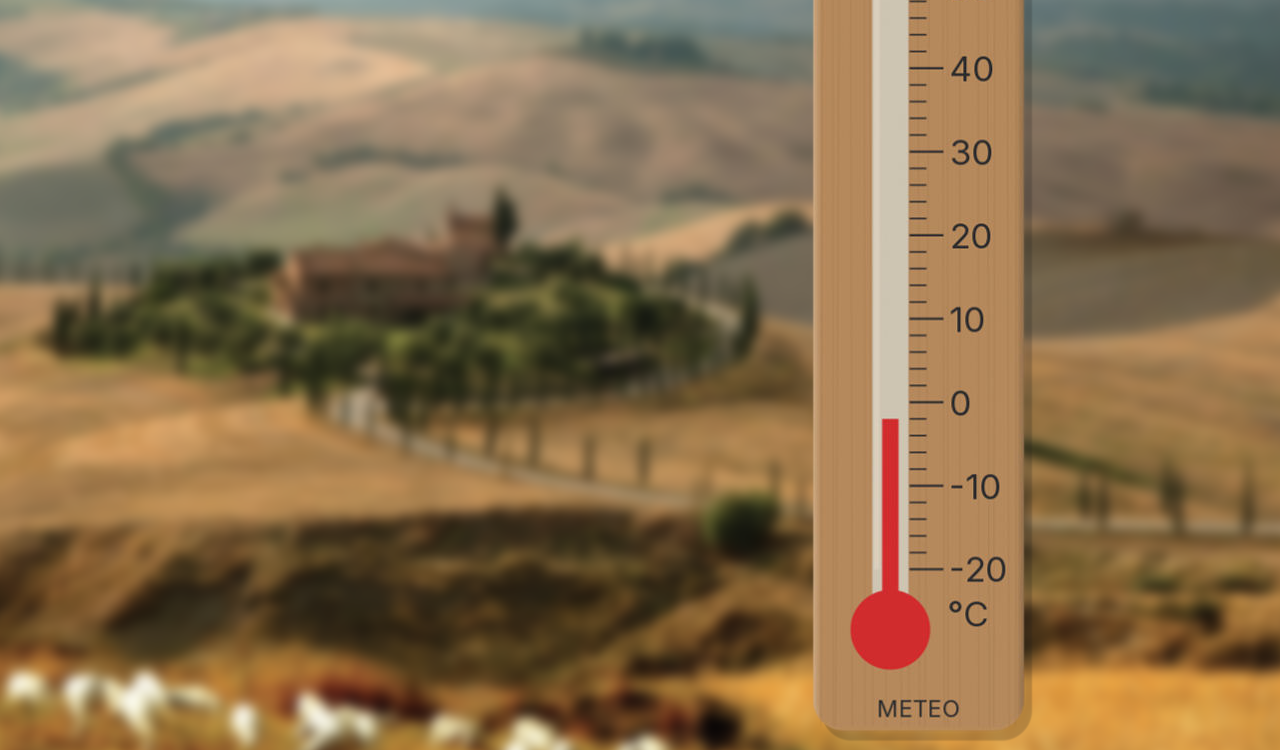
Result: -2 °C
